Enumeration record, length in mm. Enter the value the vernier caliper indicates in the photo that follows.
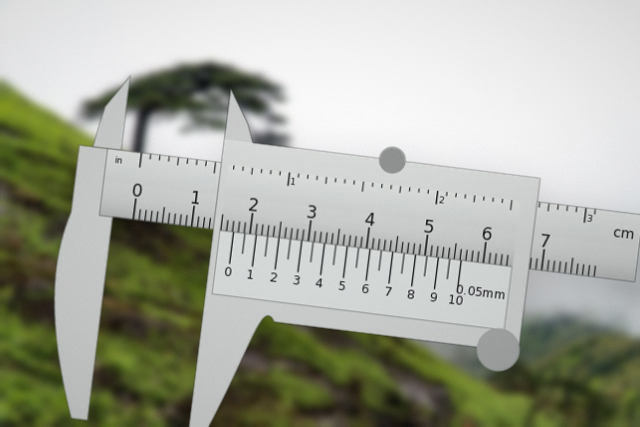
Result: 17.2 mm
